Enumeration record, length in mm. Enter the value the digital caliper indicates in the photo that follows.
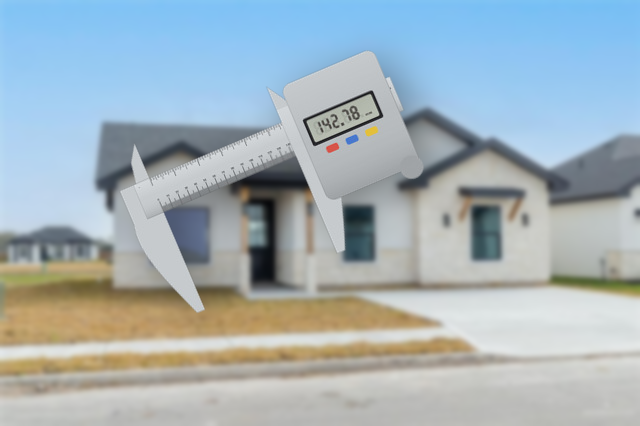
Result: 142.78 mm
